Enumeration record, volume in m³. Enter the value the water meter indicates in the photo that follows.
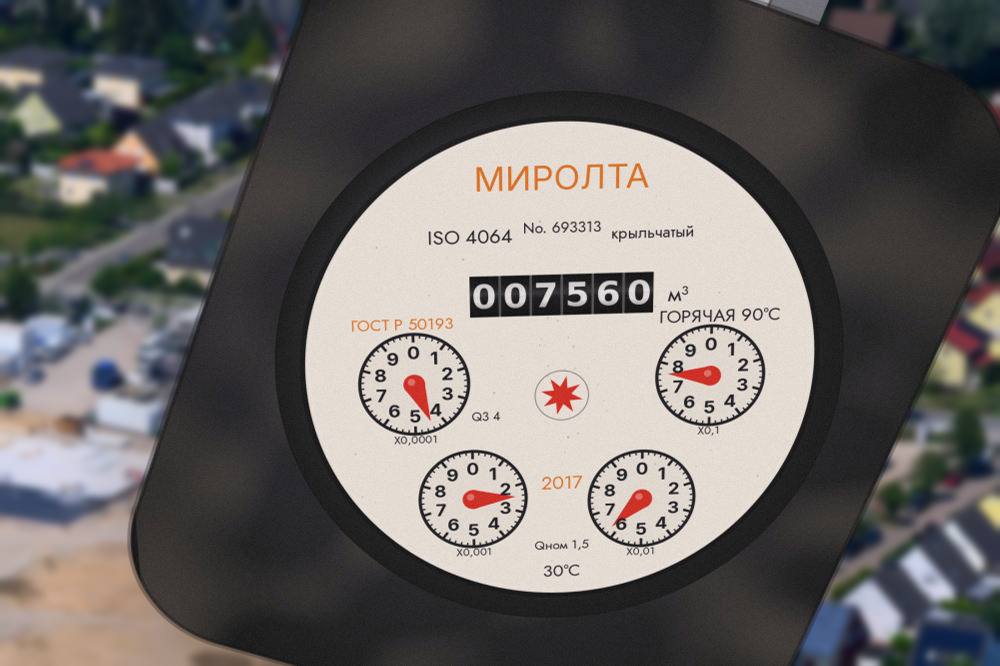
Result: 7560.7624 m³
